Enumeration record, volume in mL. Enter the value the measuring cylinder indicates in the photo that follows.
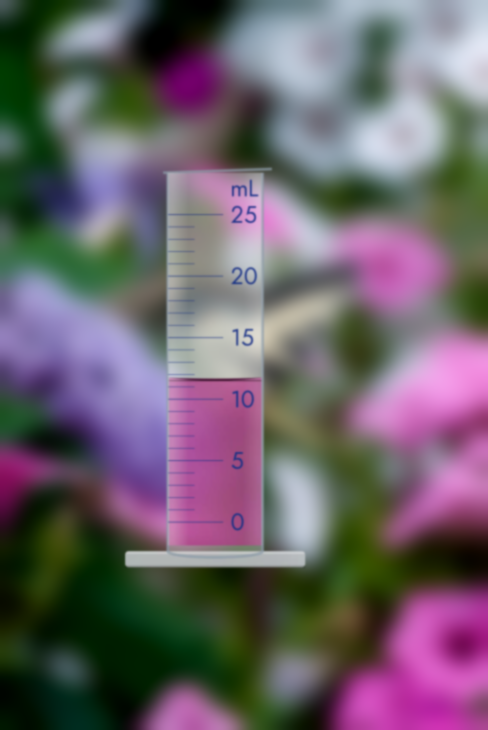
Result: 11.5 mL
